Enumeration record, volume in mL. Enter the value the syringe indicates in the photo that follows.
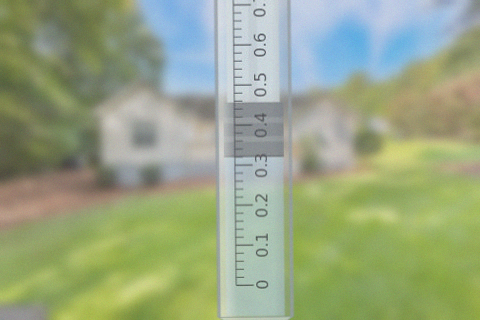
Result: 0.32 mL
